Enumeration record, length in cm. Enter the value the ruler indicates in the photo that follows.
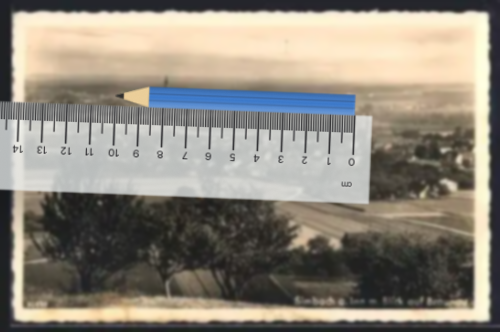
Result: 10 cm
